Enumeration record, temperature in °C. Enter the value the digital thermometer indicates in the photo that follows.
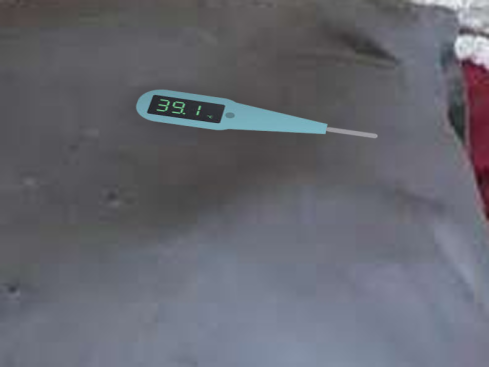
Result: 39.1 °C
